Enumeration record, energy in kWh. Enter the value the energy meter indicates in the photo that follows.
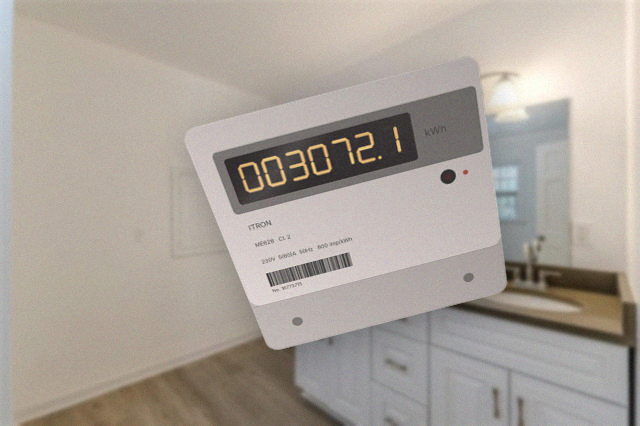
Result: 3072.1 kWh
